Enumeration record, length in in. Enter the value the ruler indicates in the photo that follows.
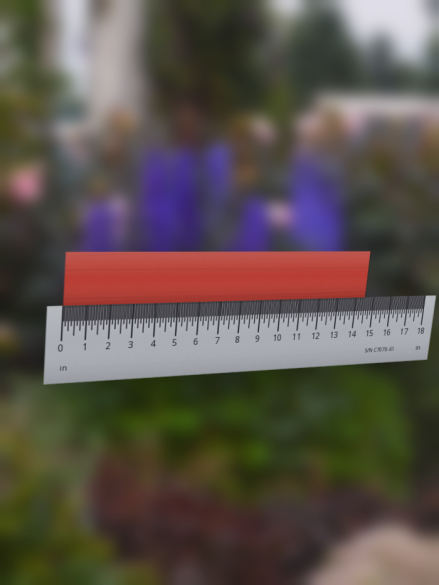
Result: 14.5 in
